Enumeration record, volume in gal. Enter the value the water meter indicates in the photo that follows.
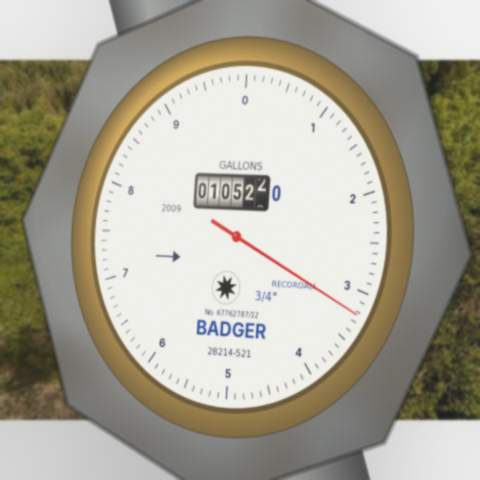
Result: 105223.2 gal
